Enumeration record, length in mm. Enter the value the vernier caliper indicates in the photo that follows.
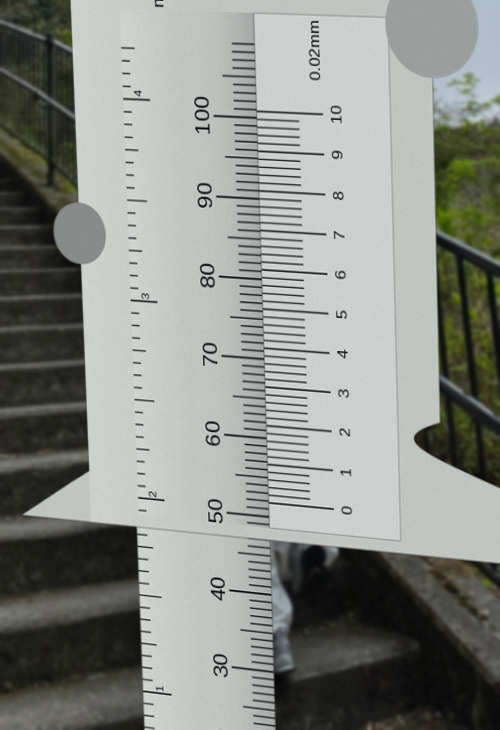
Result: 51.8 mm
